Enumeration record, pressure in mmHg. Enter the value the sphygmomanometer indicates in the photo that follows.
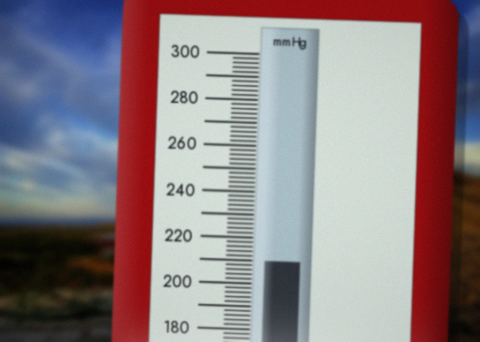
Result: 210 mmHg
